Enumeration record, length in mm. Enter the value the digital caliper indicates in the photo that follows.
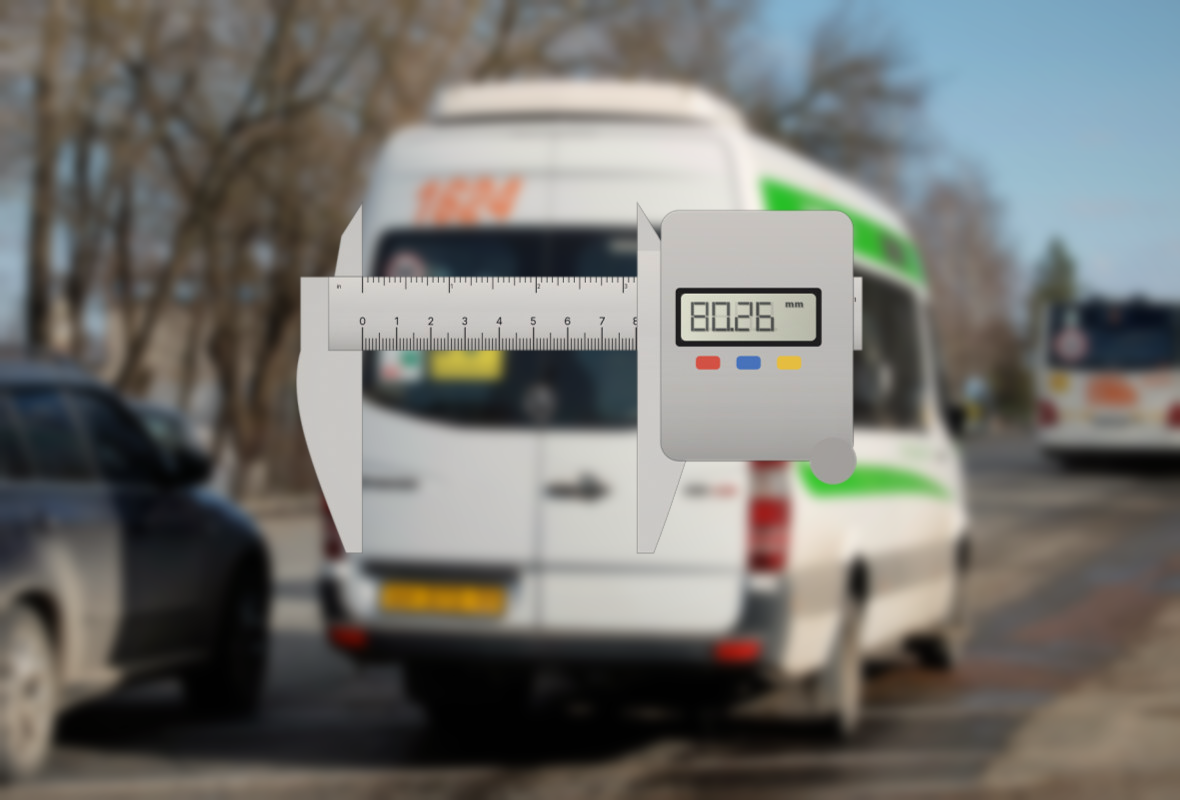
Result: 80.26 mm
